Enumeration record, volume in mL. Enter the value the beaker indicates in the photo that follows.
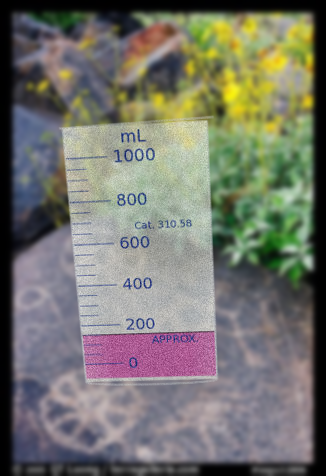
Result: 150 mL
